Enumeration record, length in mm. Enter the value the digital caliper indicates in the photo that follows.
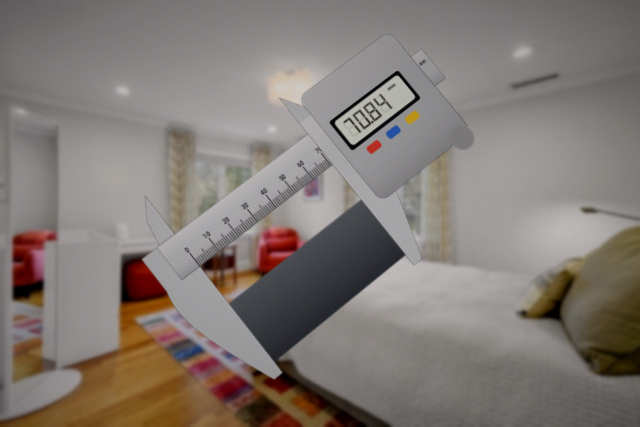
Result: 70.84 mm
